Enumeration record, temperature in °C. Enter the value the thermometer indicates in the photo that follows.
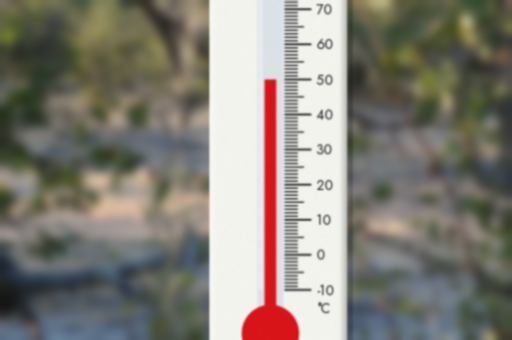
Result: 50 °C
